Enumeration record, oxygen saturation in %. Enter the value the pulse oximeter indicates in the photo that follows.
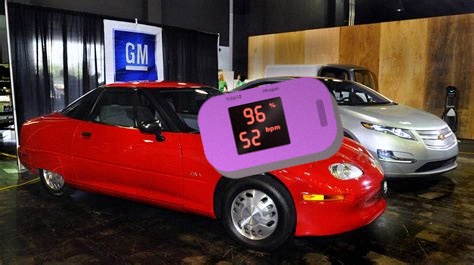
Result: 96 %
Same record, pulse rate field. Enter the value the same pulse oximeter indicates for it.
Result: 52 bpm
